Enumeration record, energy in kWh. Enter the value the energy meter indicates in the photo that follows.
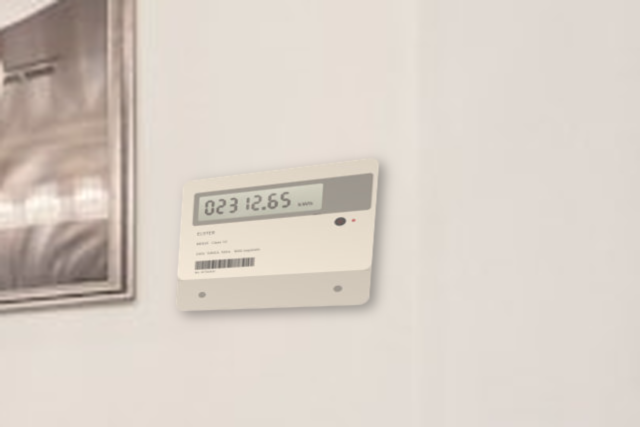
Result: 2312.65 kWh
